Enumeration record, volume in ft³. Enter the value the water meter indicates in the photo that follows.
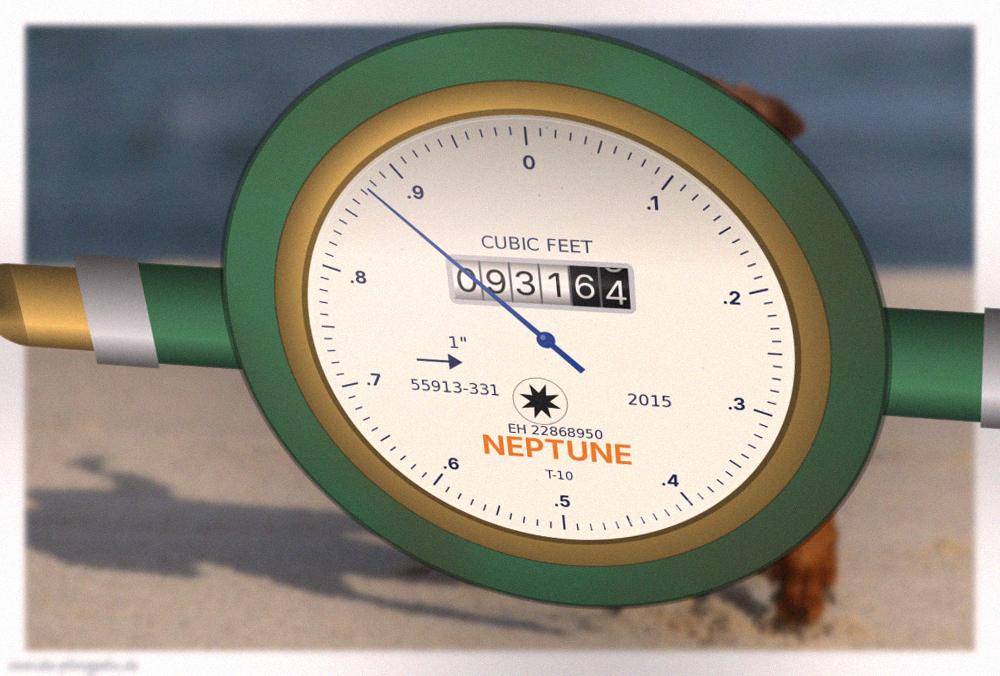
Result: 93163.87 ft³
